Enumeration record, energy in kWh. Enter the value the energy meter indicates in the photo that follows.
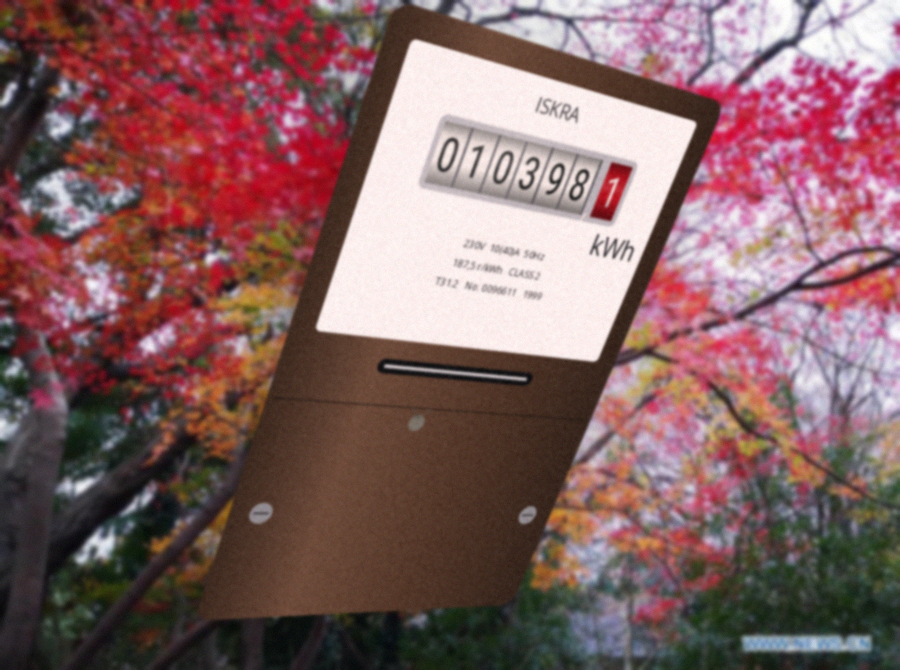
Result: 10398.1 kWh
